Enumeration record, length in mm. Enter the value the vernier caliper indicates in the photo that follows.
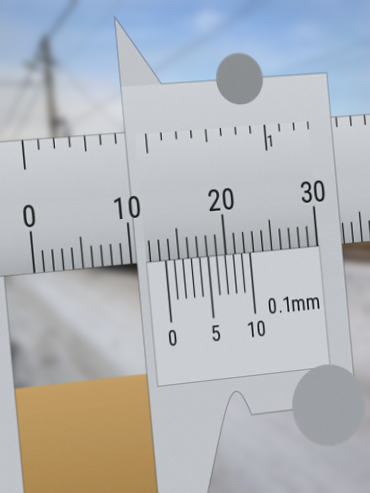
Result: 13.6 mm
